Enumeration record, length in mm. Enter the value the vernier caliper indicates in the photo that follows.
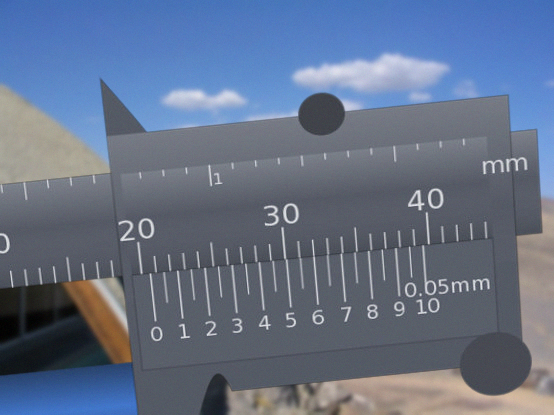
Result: 20.6 mm
